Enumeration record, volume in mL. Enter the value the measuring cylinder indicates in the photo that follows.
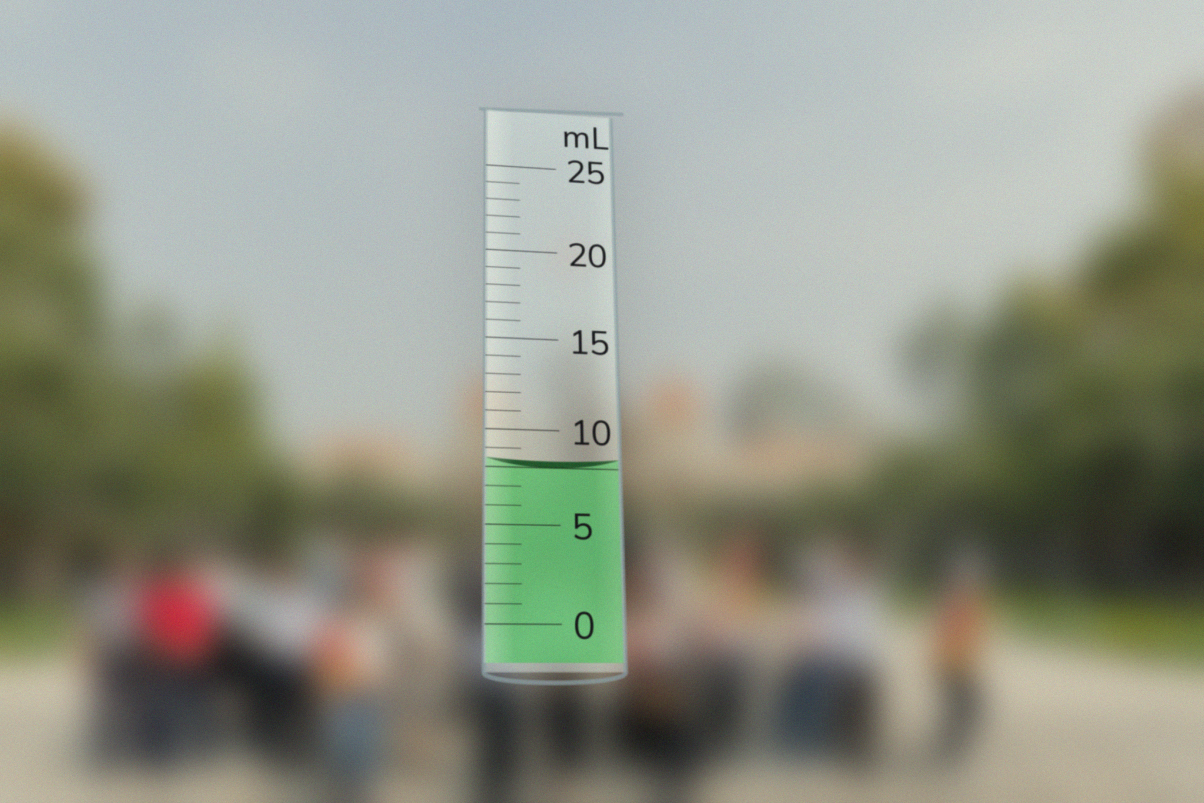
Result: 8 mL
